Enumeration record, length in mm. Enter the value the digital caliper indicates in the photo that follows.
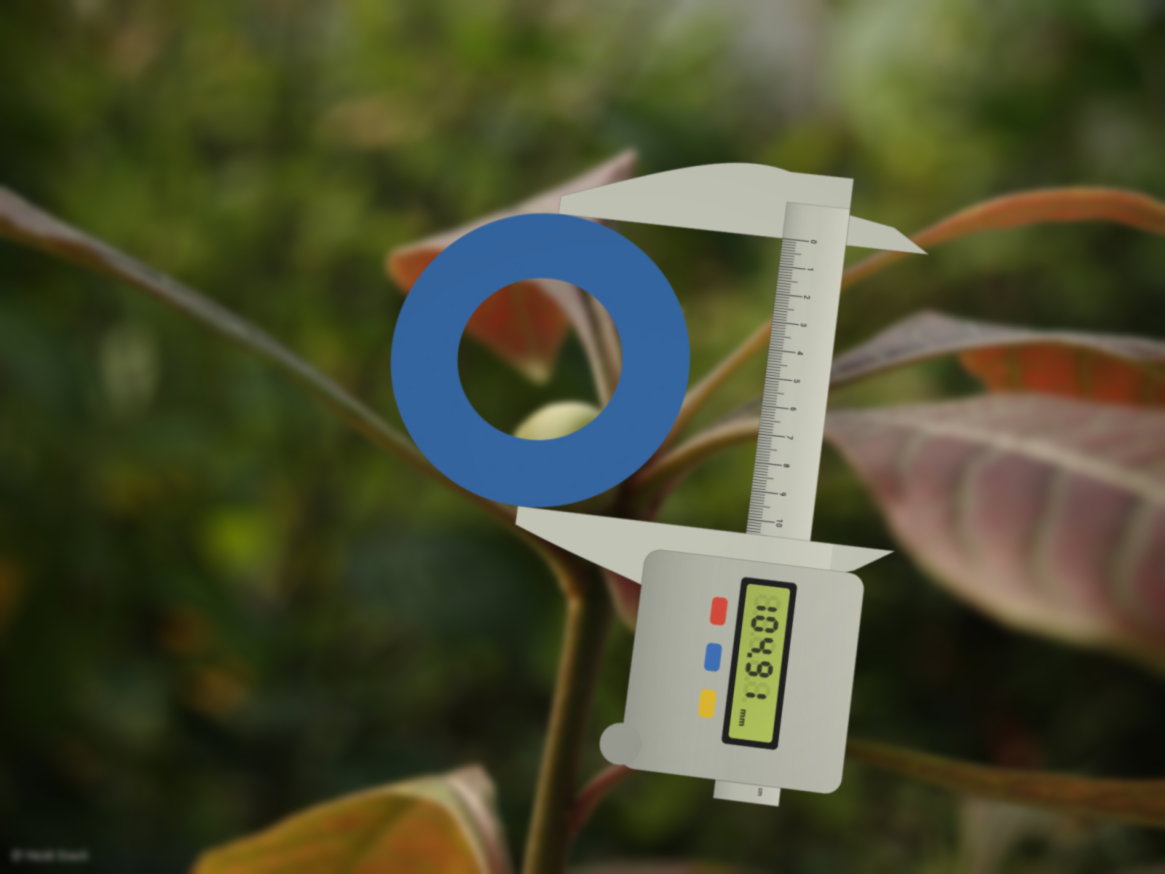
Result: 104.91 mm
